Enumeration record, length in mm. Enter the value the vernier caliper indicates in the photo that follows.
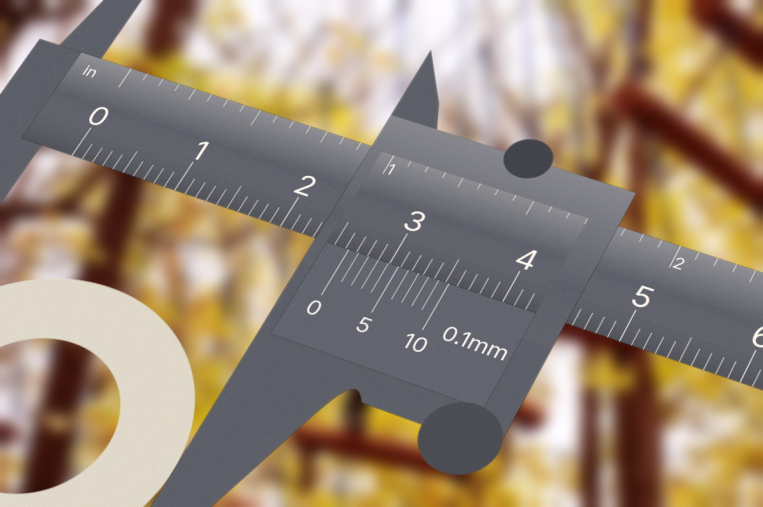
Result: 26.3 mm
